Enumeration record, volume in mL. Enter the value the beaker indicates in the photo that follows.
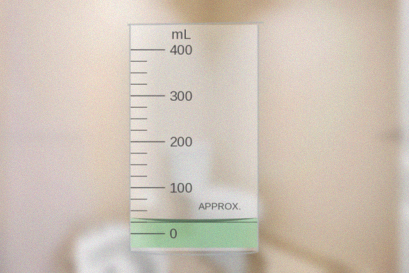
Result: 25 mL
